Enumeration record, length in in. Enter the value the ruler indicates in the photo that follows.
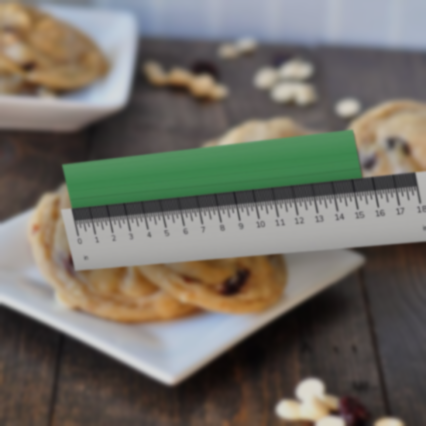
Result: 15.5 in
